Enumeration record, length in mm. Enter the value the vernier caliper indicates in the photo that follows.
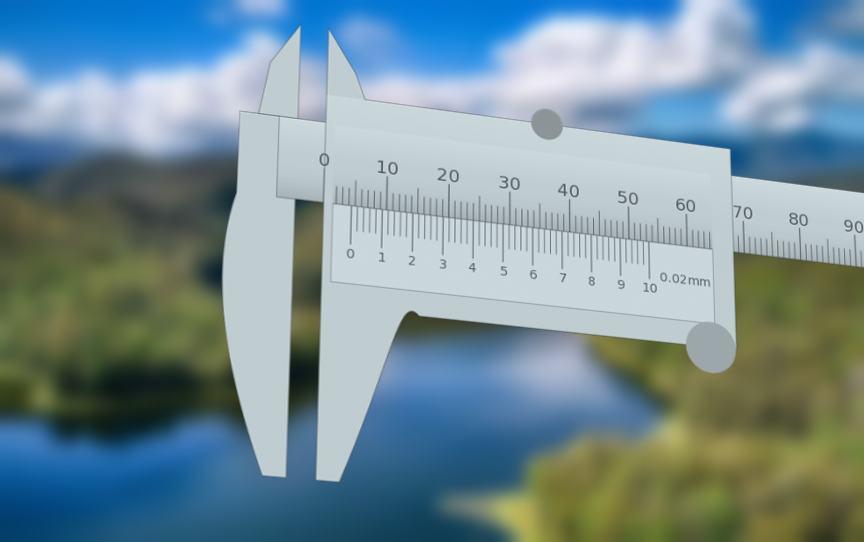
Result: 4.4 mm
